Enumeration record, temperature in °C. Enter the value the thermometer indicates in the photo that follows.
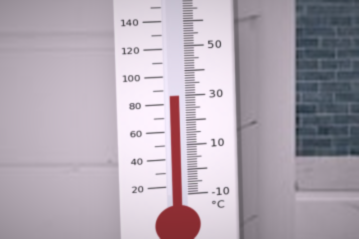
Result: 30 °C
